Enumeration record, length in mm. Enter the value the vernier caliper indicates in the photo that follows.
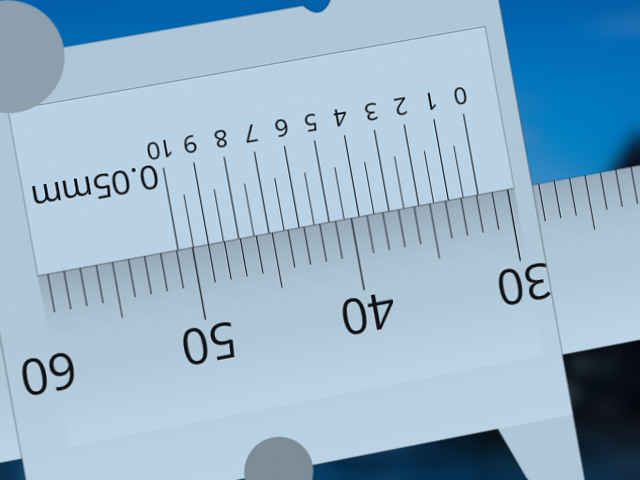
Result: 31.9 mm
